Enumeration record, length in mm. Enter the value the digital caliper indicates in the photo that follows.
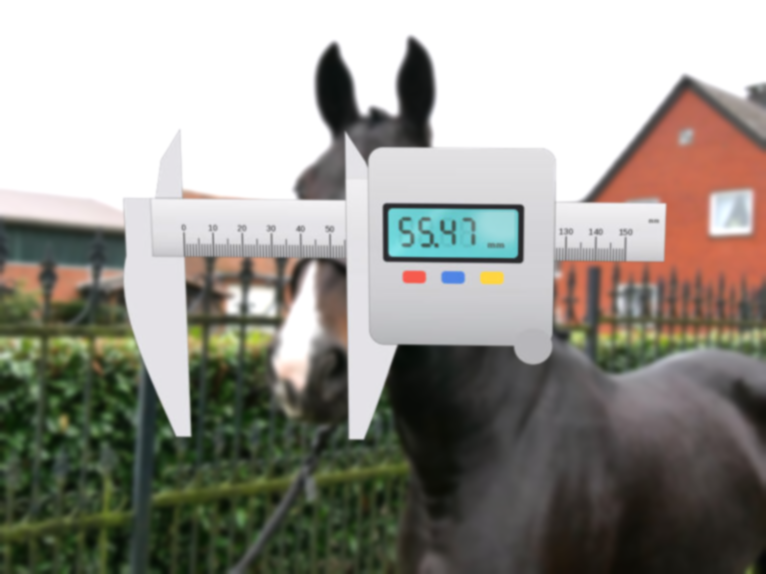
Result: 55.47 mm
